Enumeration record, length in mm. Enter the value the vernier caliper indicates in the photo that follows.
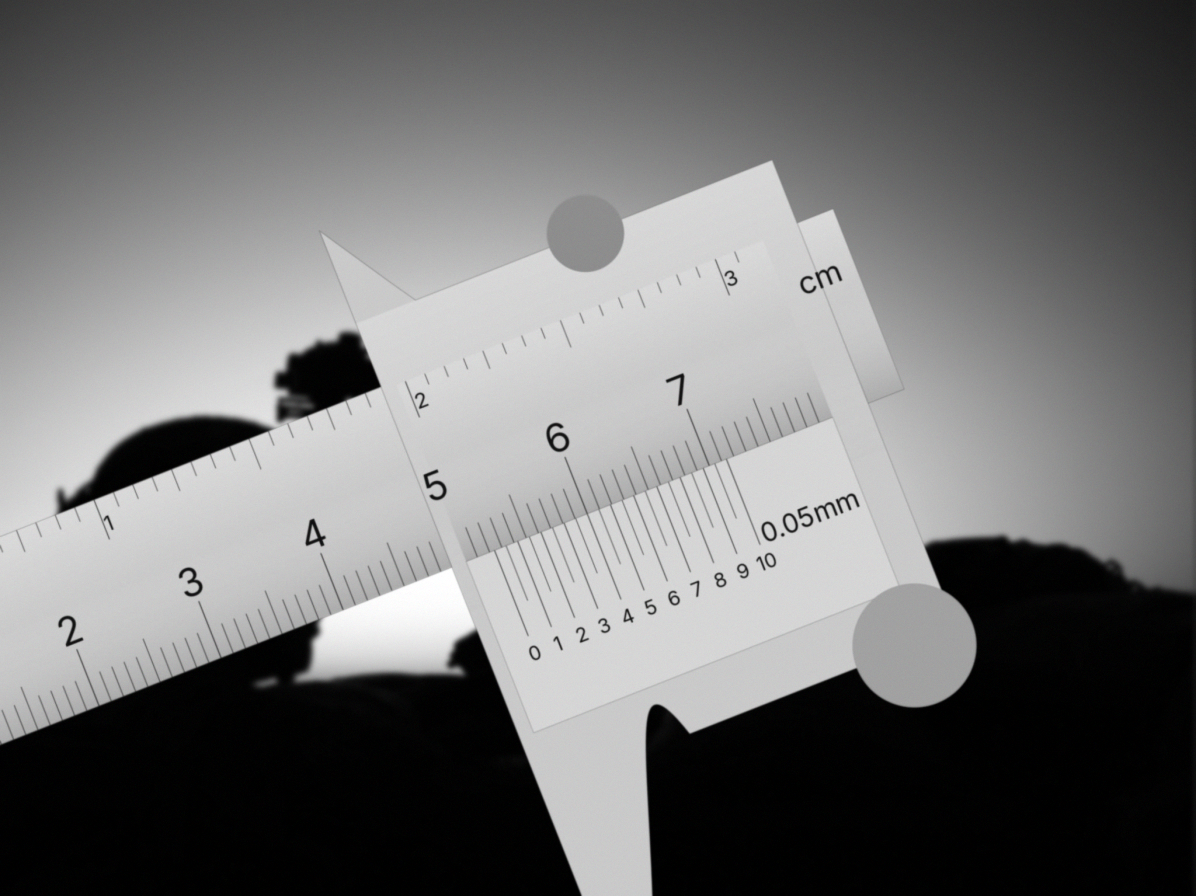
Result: 52.4 mm
